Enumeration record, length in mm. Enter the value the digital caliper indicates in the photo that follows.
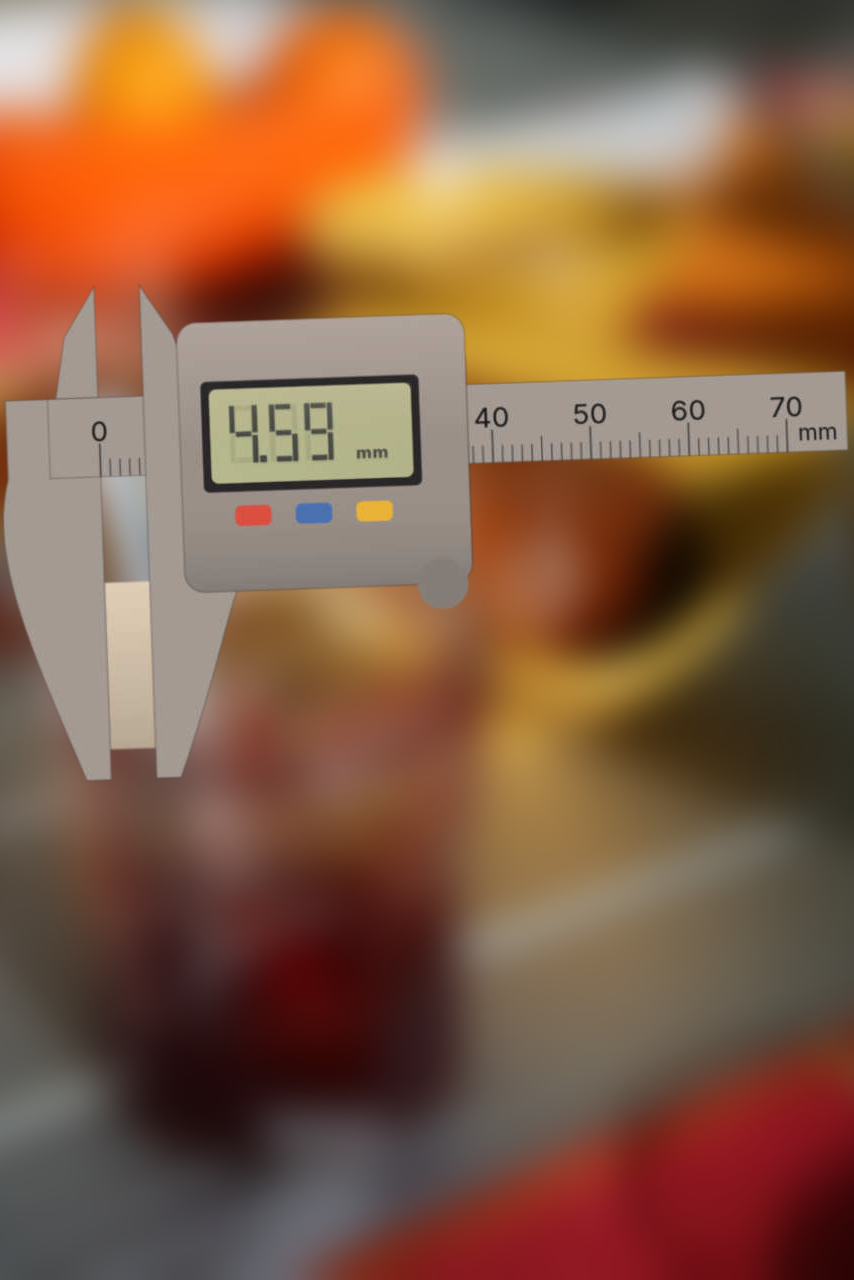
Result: 4.59 mm
